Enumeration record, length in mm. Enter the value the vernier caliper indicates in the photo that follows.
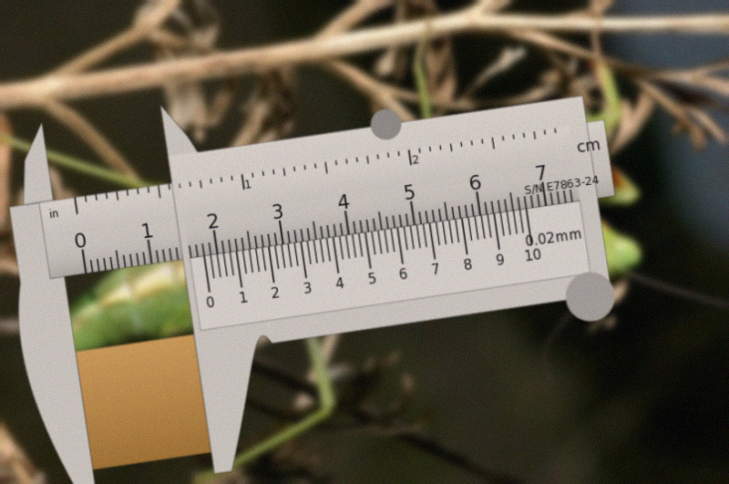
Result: 18.0 mm
